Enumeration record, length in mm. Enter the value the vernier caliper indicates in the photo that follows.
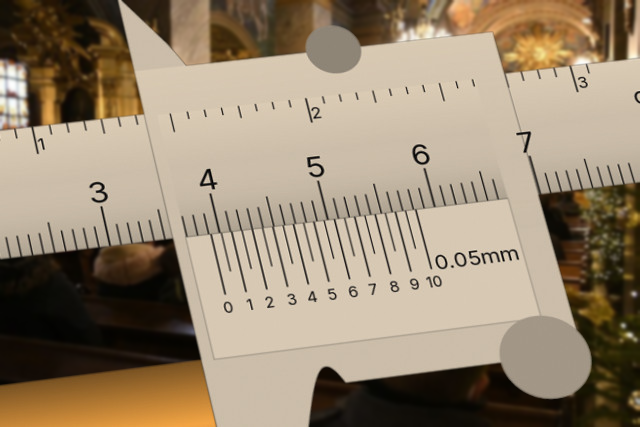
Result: 39.2 mm
